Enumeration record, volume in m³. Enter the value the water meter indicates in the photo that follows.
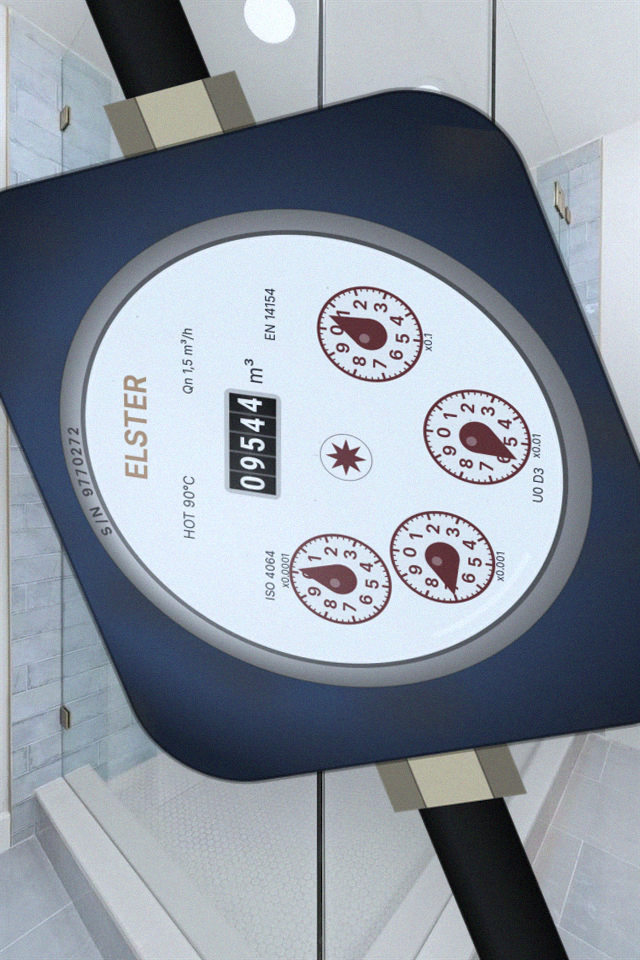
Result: 9544.0570 m³
